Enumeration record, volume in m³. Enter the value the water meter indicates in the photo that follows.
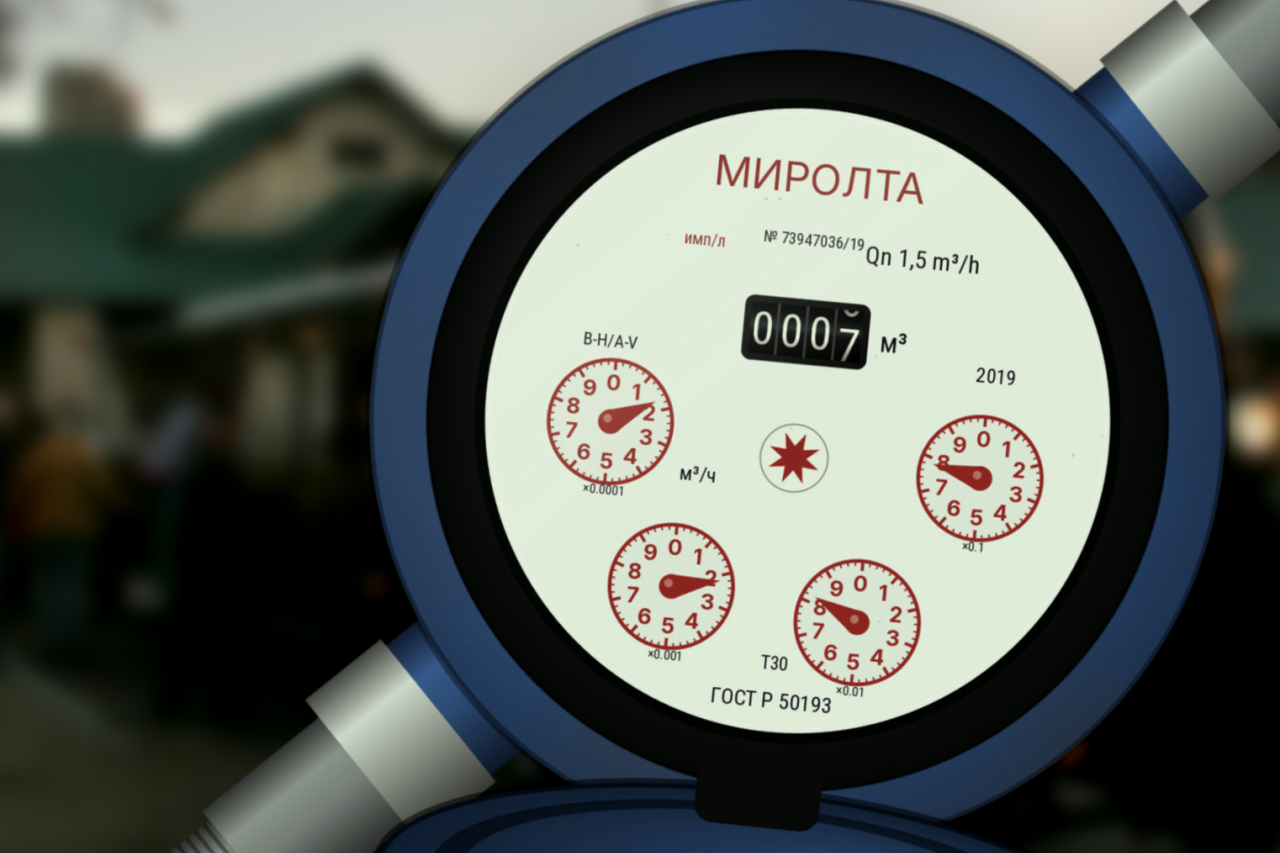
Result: 6.7821 m³
